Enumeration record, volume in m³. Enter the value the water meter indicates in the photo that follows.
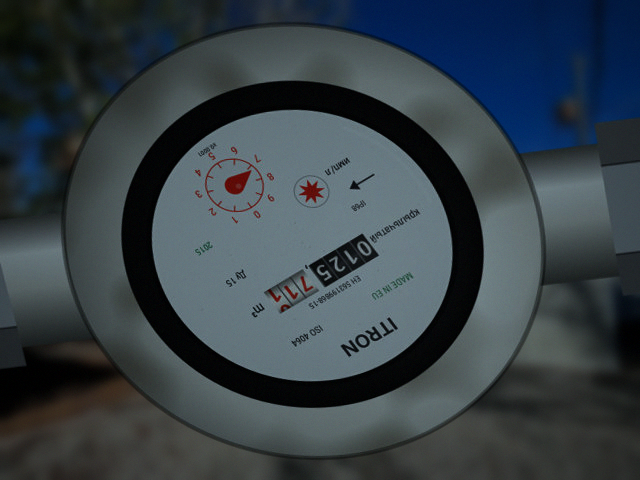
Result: 125.7107 m³
